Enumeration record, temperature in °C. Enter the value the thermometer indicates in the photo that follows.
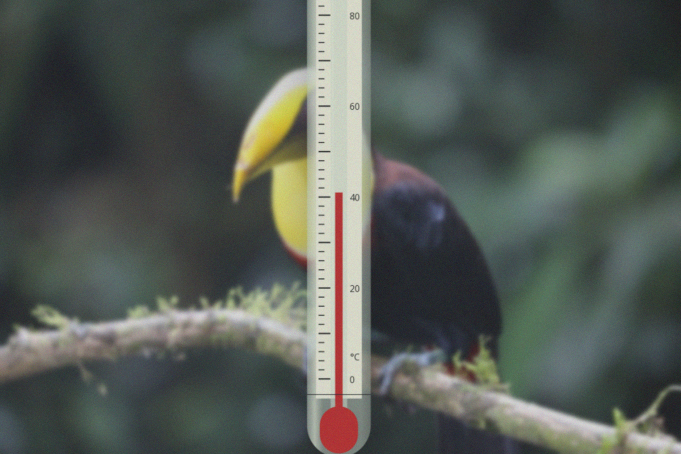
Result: 41 °C
